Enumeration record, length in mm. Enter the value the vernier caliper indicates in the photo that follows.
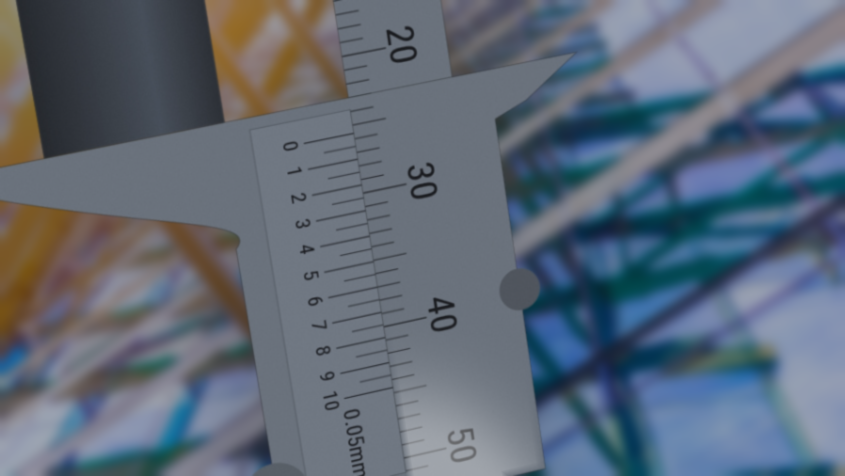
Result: 25.6 mm
